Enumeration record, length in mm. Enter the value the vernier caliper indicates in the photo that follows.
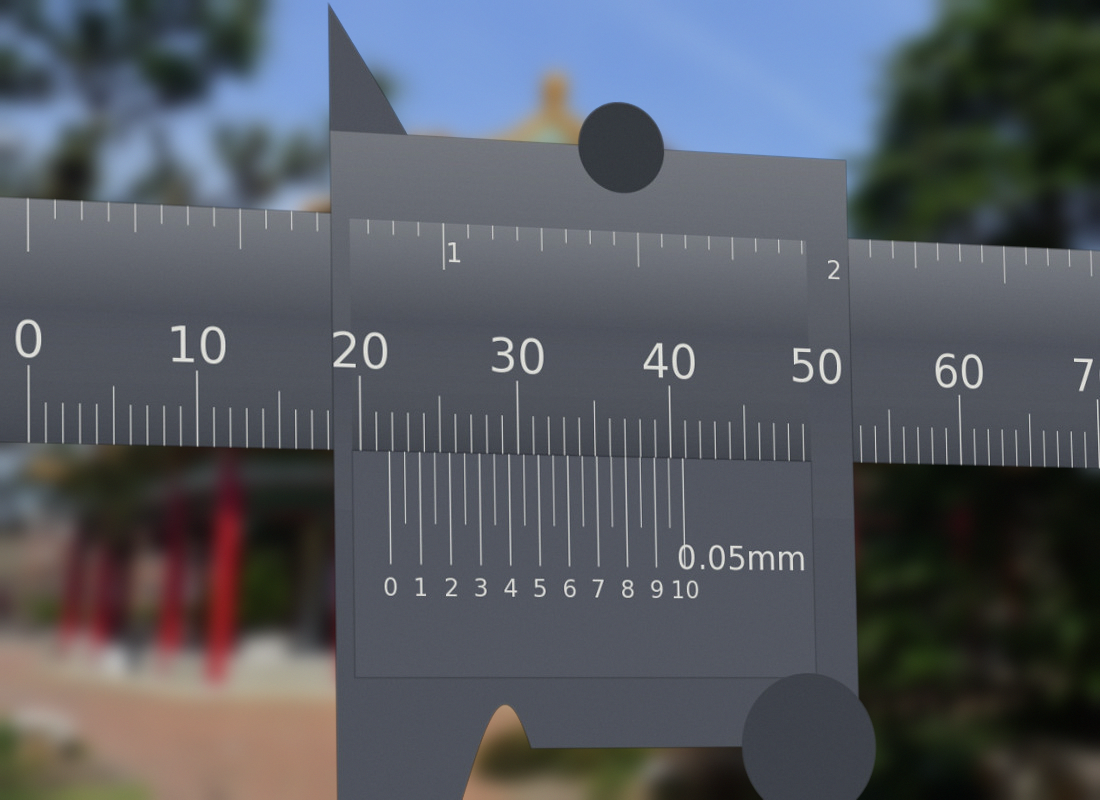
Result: 21.8 mm
